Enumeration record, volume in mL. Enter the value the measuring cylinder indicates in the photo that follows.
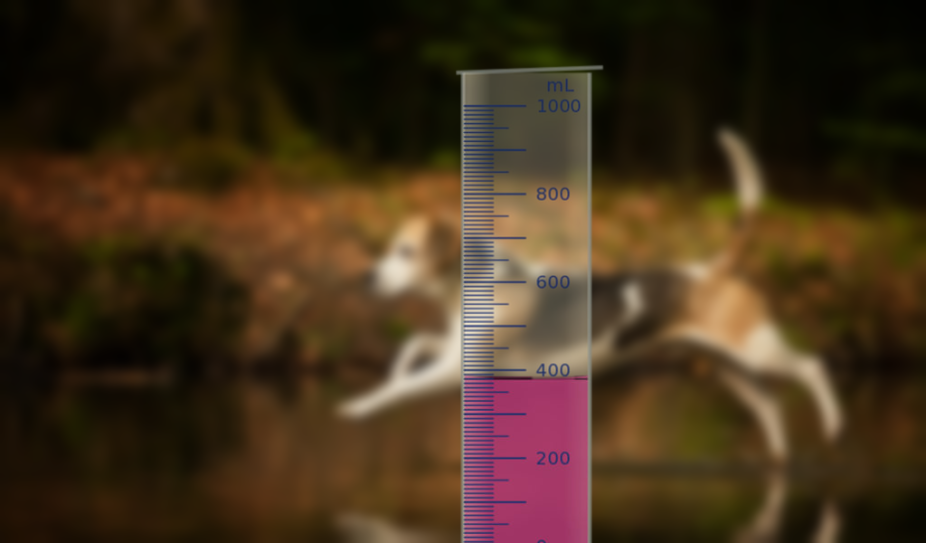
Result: 380 mL
